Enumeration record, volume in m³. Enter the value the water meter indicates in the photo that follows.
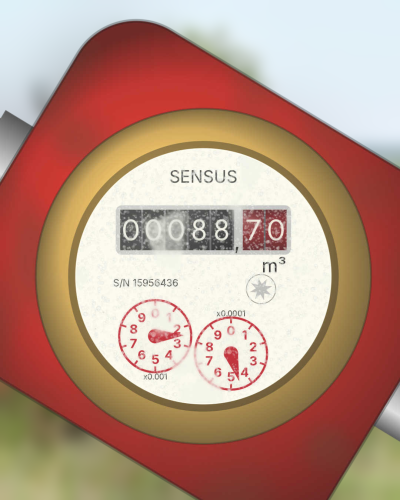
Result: 88.7024 m³
